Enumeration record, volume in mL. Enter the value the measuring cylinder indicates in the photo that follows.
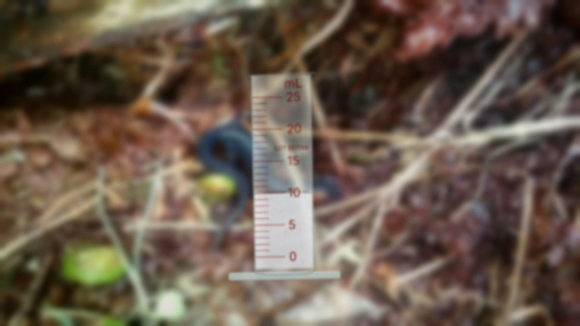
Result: 10 mL
